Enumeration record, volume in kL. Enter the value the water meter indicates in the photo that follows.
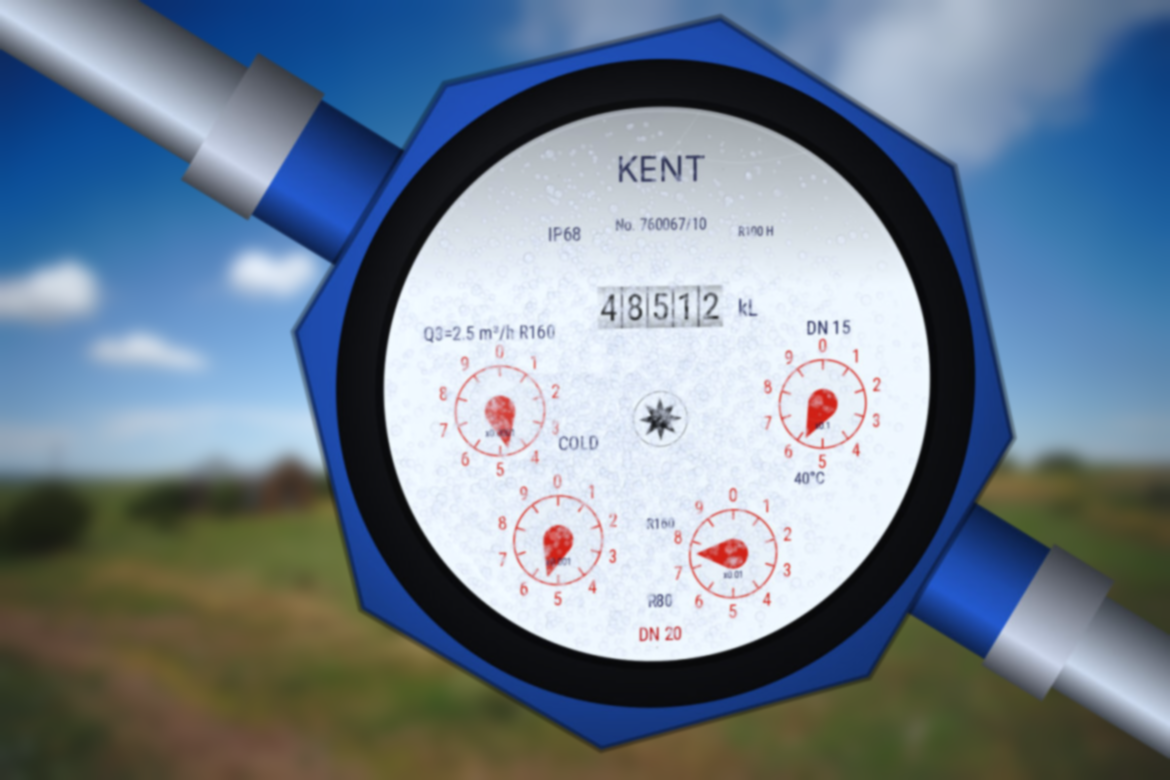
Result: 48512.5754 kL
